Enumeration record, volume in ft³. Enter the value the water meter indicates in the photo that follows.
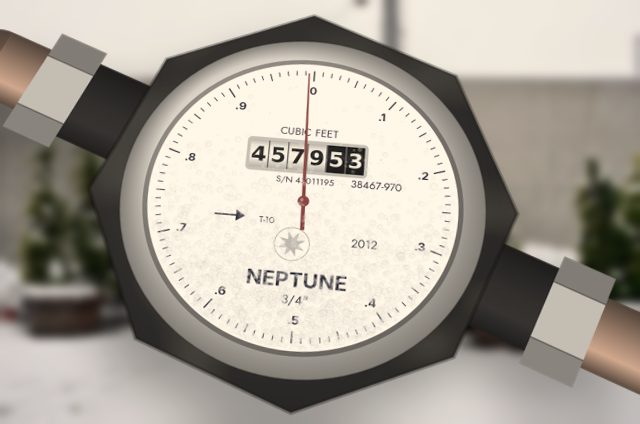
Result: 457952.99 ft³
